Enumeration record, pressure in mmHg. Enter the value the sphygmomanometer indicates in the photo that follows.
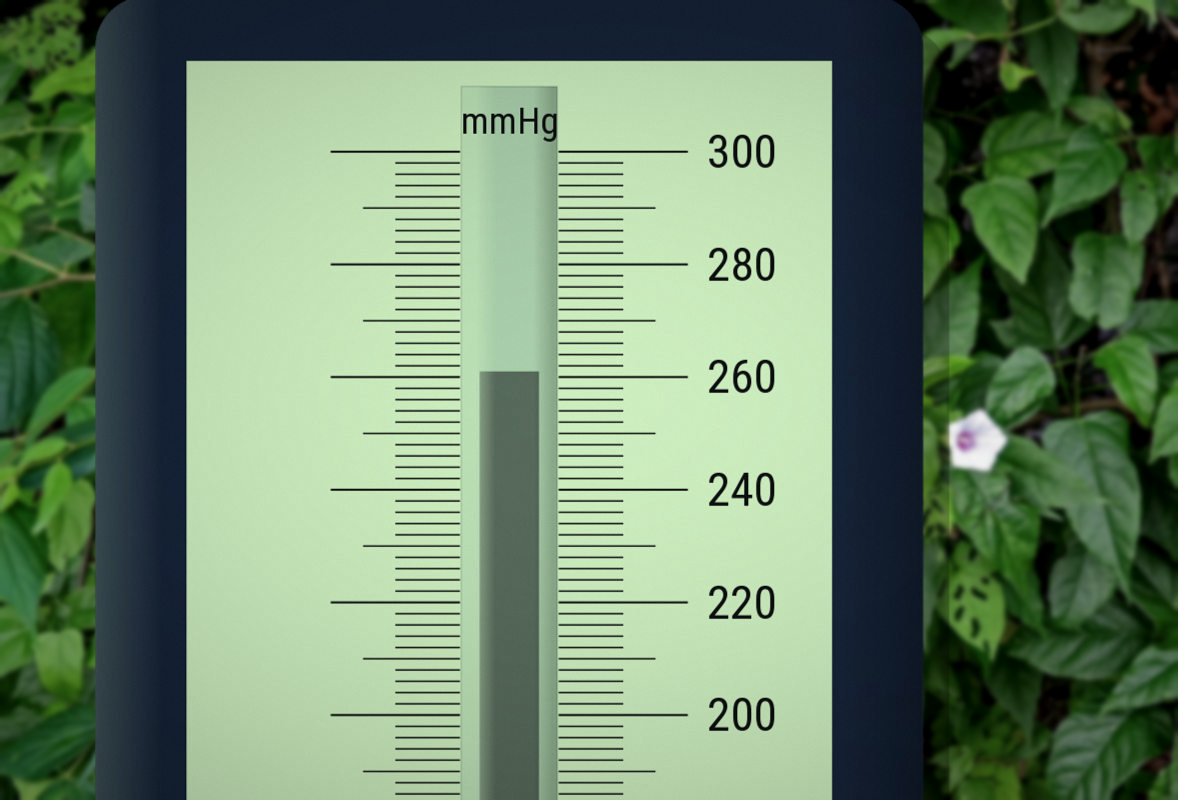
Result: 261 mmHg
